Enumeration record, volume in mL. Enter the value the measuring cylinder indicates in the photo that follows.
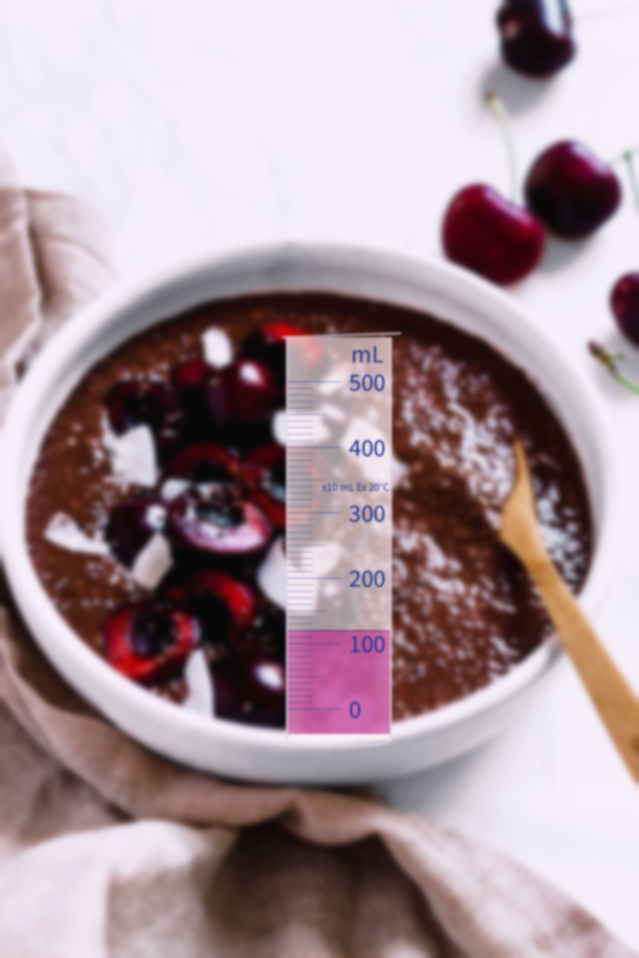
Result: 120 mL
